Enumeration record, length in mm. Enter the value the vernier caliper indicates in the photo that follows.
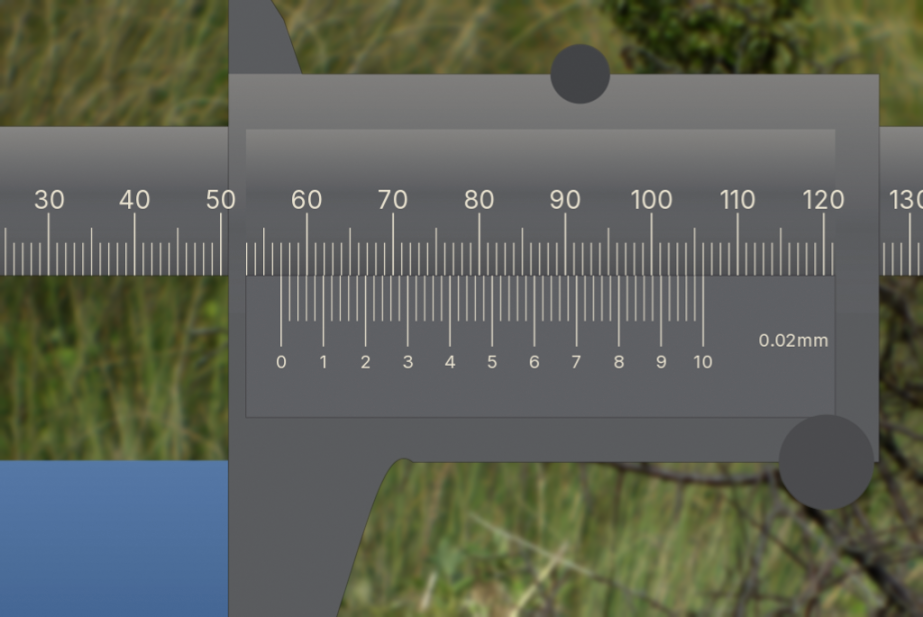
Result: 57.0 mm
